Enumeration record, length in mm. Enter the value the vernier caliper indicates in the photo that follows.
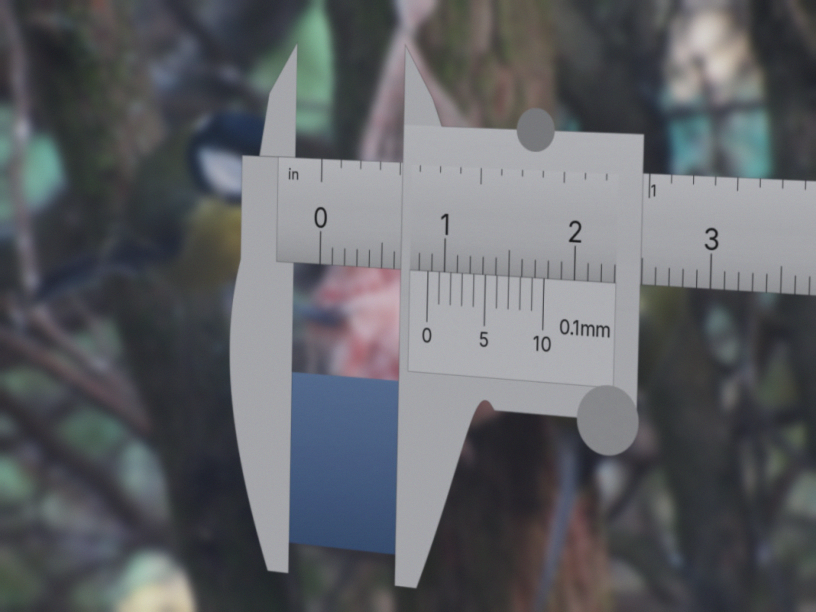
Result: 8.7 mm
